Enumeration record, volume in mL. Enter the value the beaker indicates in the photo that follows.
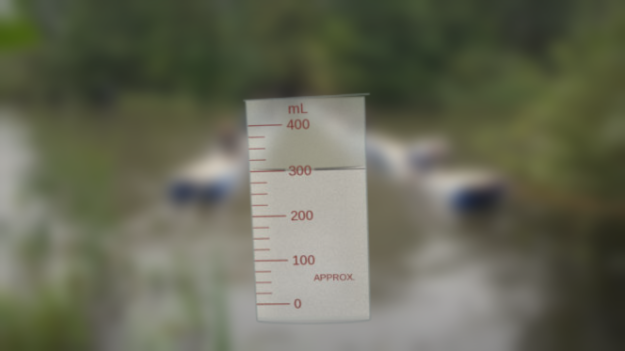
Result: 300 mL
